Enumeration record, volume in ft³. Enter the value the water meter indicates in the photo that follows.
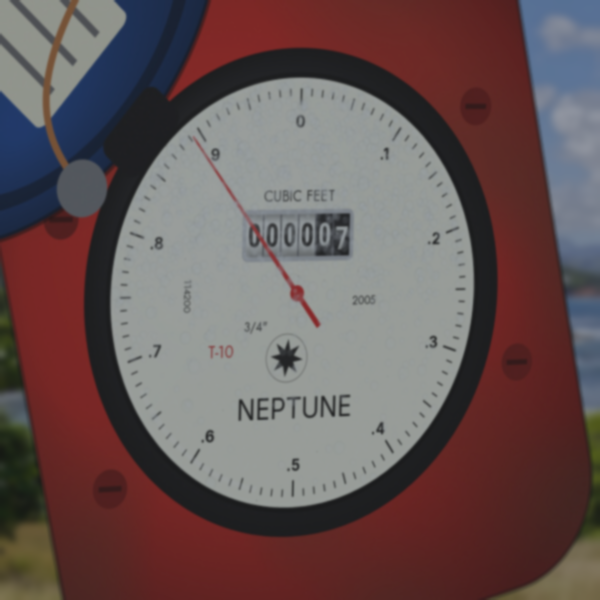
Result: 6.89 ft³
